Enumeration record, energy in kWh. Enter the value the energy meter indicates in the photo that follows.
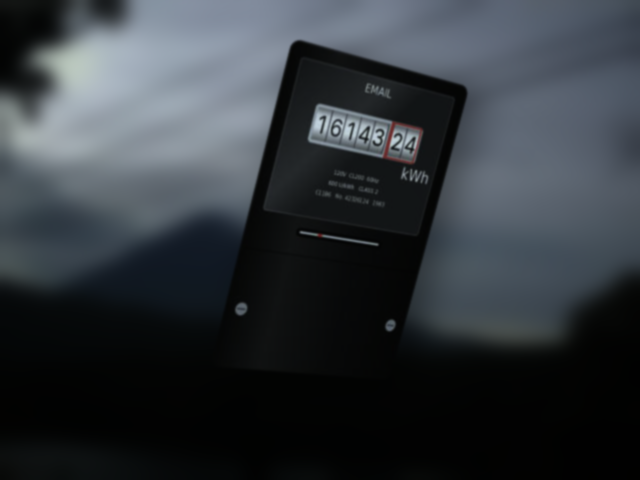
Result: 16143.24 kWh
